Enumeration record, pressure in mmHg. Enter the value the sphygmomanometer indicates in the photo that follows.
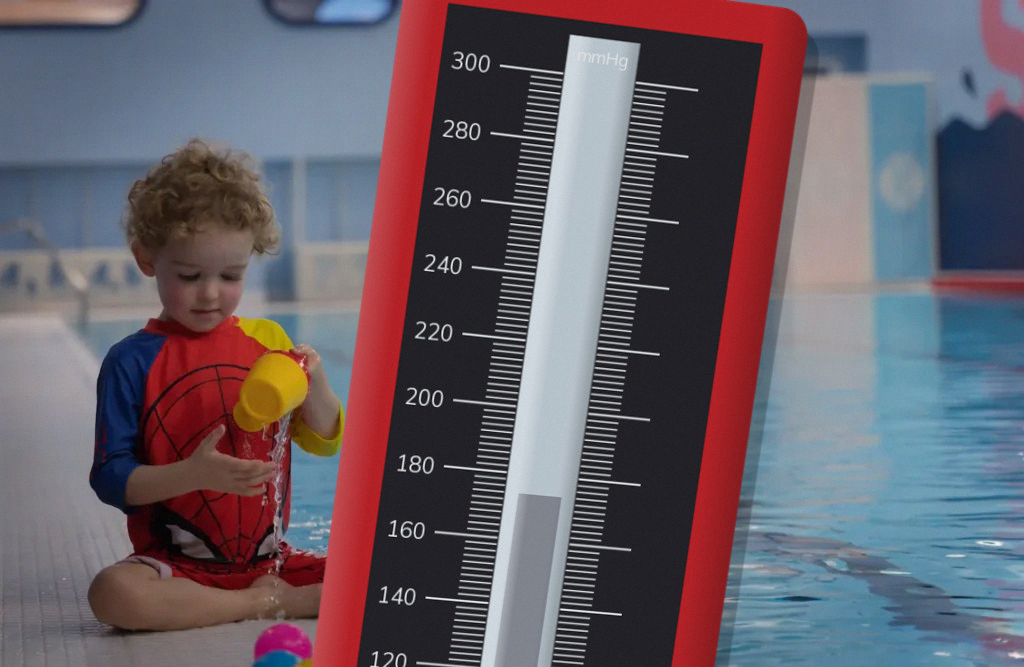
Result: 174 mmHg
